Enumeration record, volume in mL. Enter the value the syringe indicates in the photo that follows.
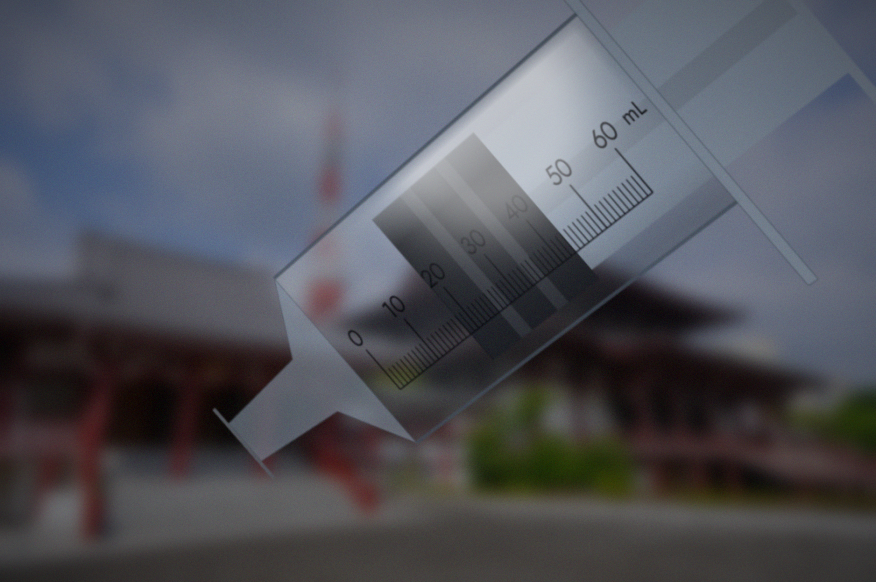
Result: 18 mL
